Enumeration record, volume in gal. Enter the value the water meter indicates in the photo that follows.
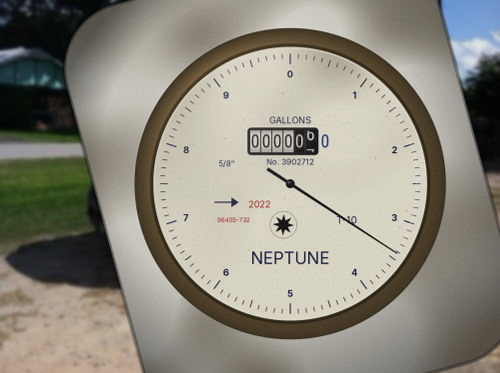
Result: 63.4 gal
